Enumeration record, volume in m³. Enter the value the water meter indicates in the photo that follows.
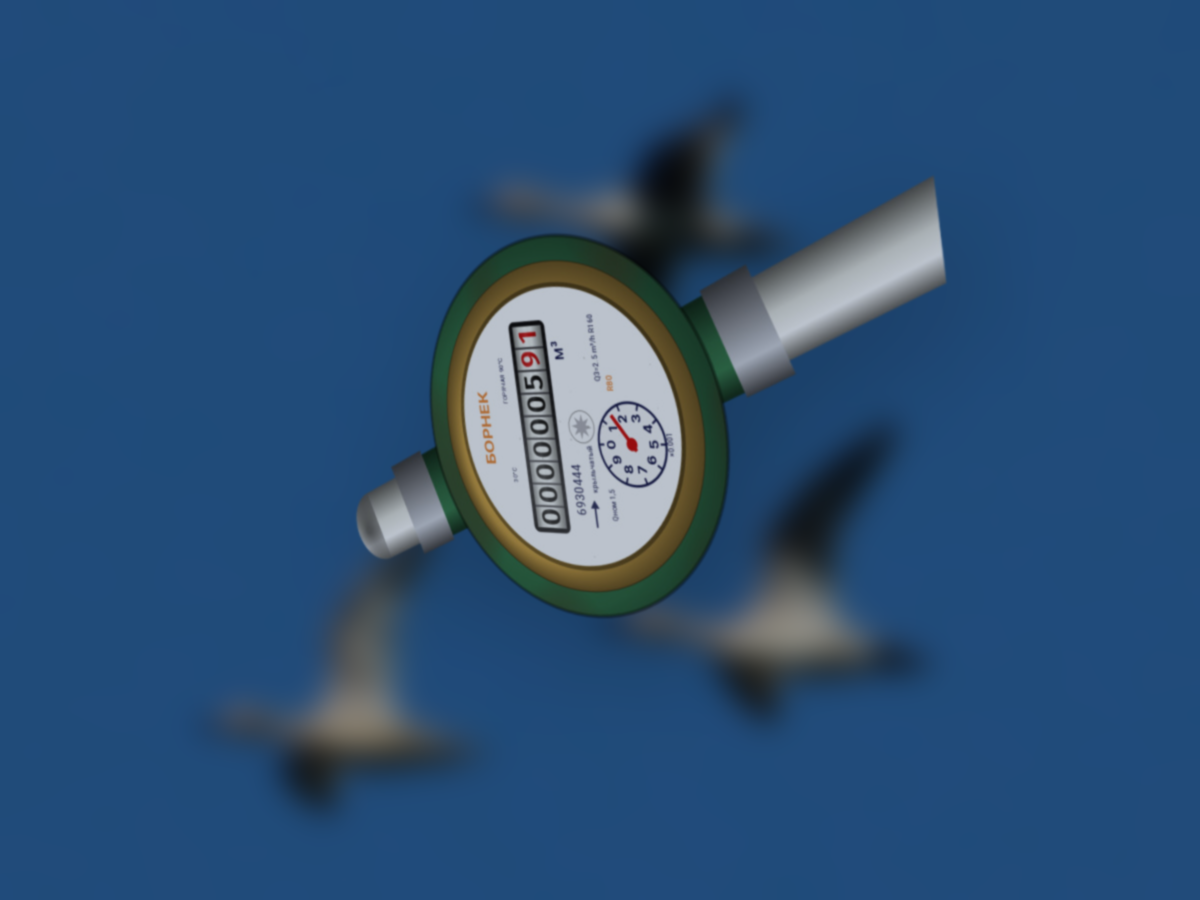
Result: 5.911 m³
